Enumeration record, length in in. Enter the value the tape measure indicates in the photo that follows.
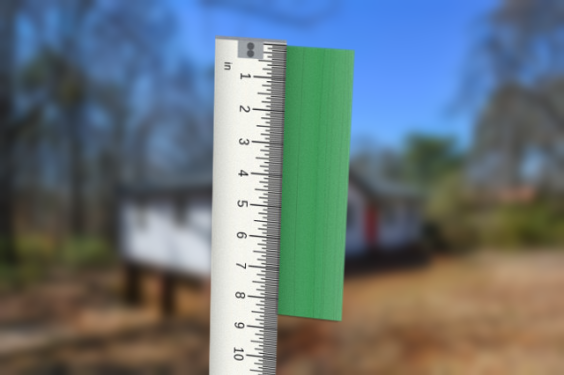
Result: 8.5 in
